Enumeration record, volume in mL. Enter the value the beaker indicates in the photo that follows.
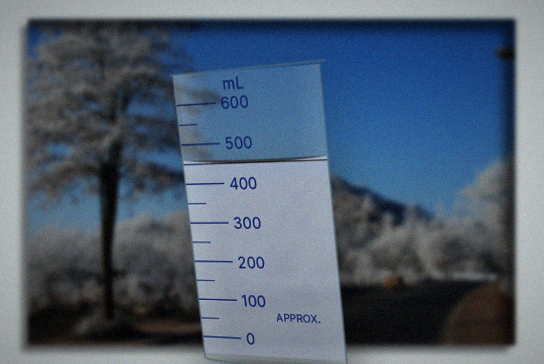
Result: 450 mL
